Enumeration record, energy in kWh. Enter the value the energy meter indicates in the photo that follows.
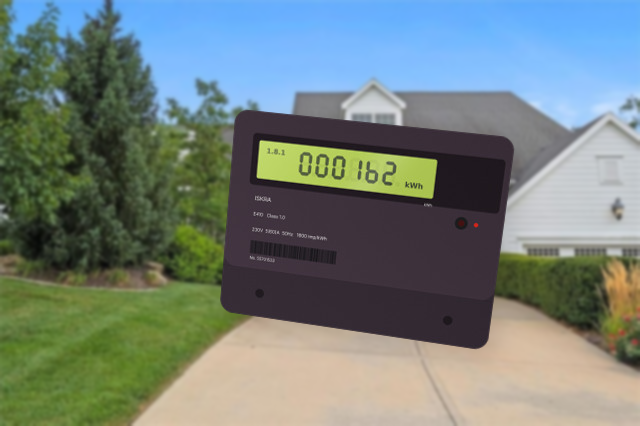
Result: 162 kWh
